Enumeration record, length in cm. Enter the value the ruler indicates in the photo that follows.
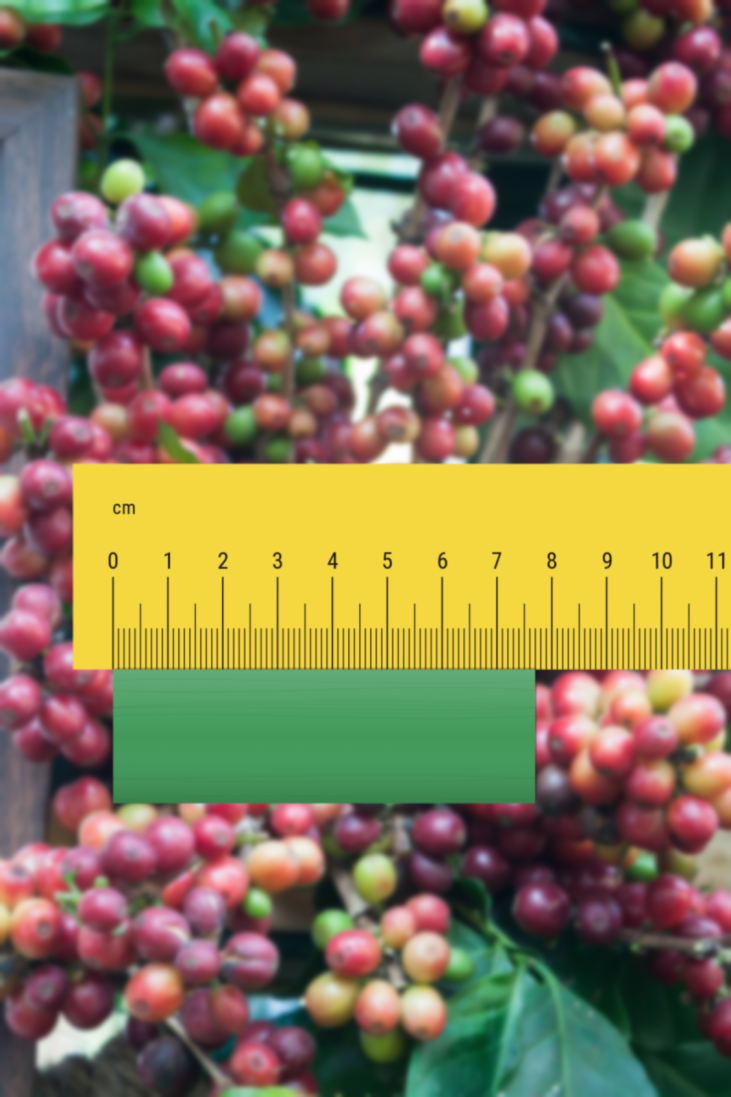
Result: 7.7 cm
